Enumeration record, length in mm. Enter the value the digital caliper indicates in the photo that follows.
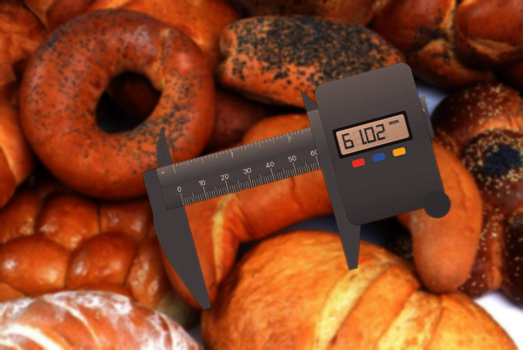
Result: 61.02 mm
